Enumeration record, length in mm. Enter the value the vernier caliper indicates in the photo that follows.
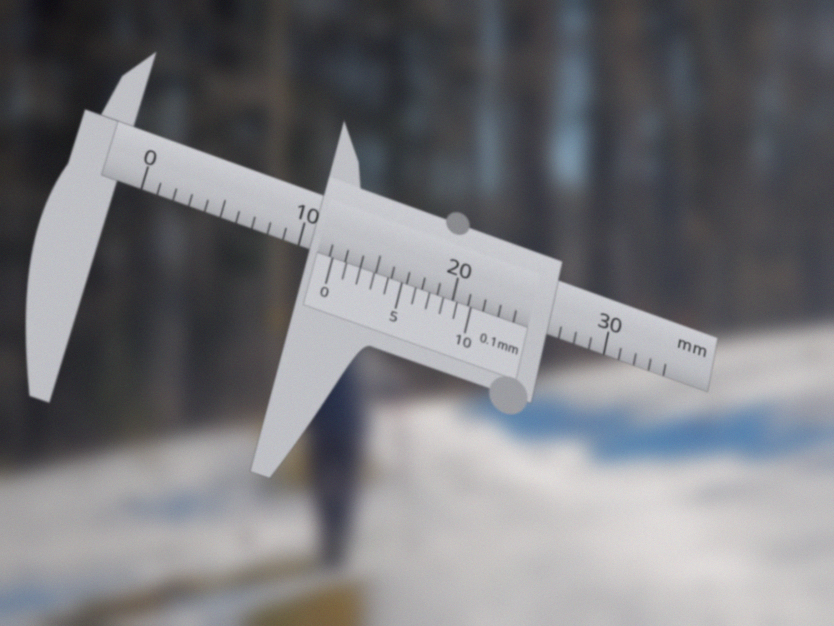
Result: 12.2 mm
